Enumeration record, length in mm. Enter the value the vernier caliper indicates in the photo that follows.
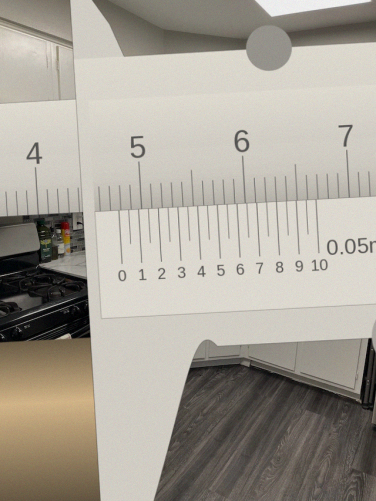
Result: 47.8 mm
